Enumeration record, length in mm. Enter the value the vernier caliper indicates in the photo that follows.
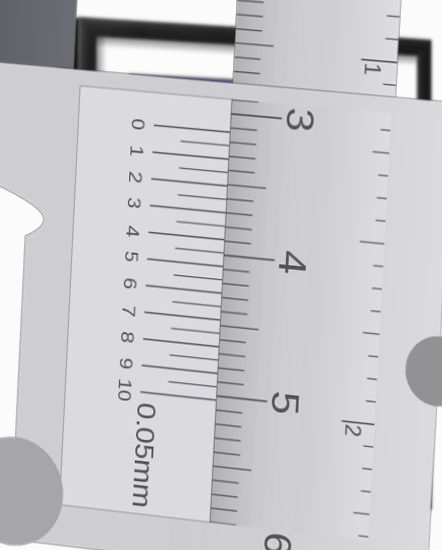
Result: 31.3 mm
